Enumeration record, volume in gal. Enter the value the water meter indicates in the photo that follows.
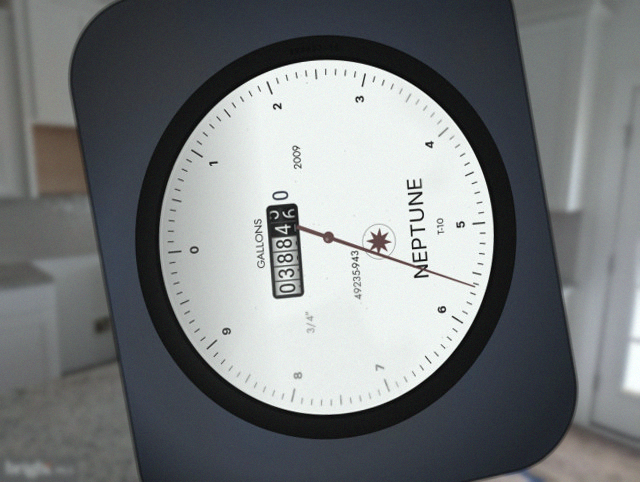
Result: 388455.6 gal
